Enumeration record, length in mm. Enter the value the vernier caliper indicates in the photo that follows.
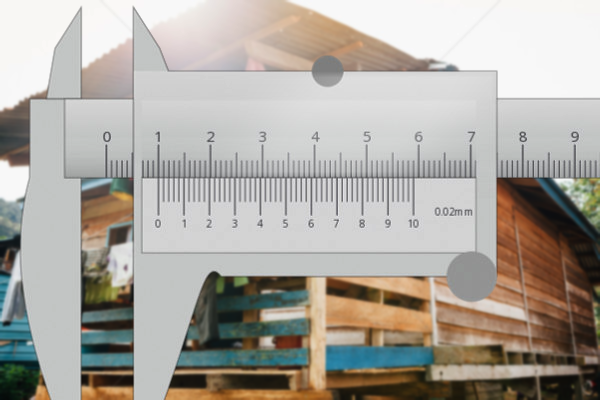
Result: 10.0 mm
